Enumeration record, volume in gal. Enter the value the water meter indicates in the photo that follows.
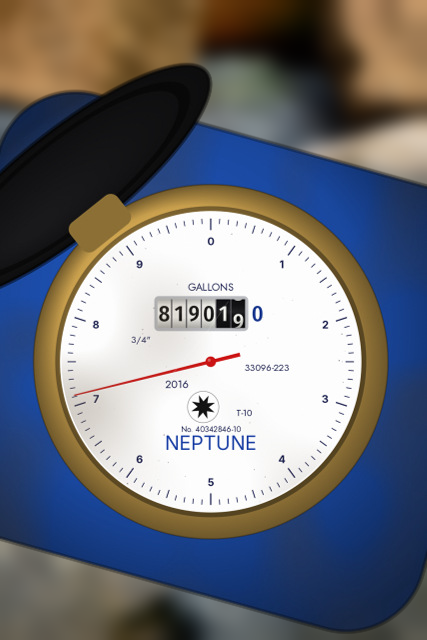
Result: 8190187.1 gal
